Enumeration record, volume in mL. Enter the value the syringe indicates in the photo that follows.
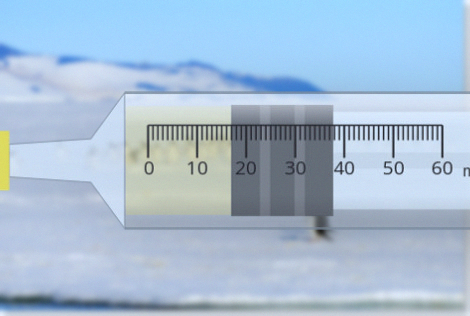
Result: 17 mL
